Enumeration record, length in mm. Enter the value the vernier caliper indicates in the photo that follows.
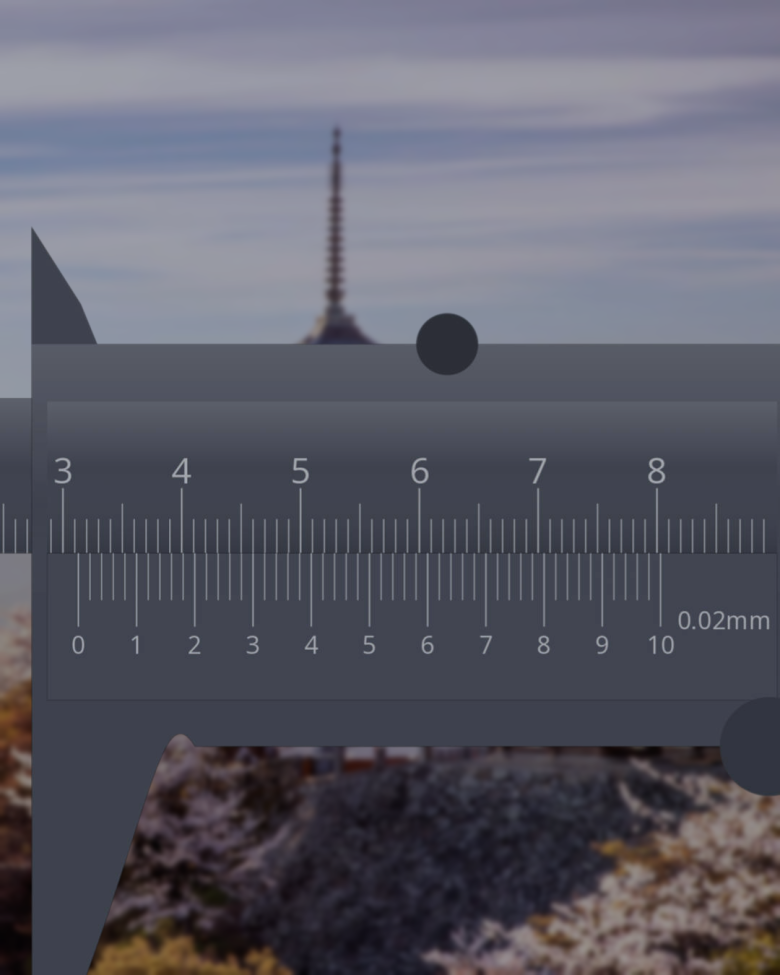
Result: 31.3 mm
